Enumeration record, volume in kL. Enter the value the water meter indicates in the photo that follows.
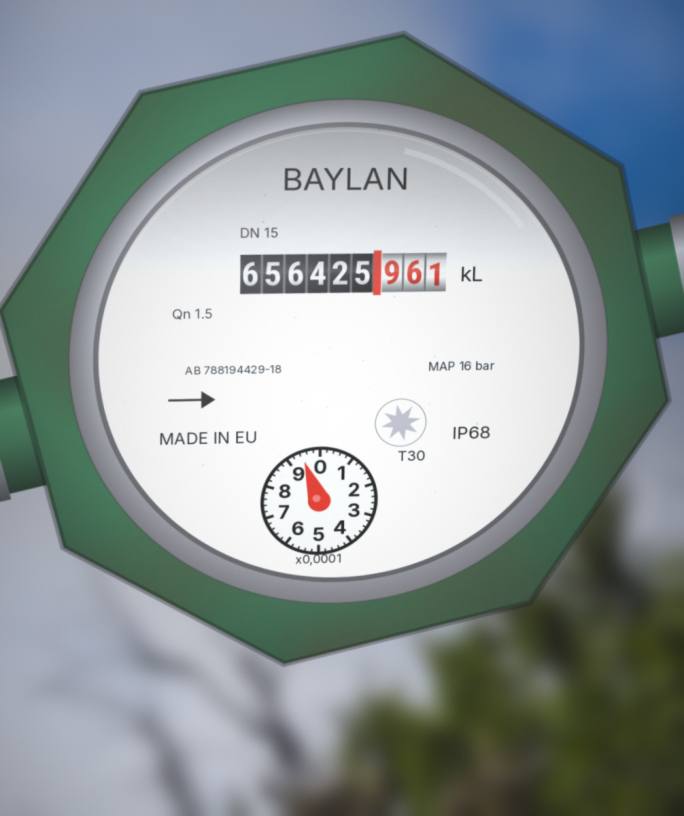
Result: 656425.9609 kL
